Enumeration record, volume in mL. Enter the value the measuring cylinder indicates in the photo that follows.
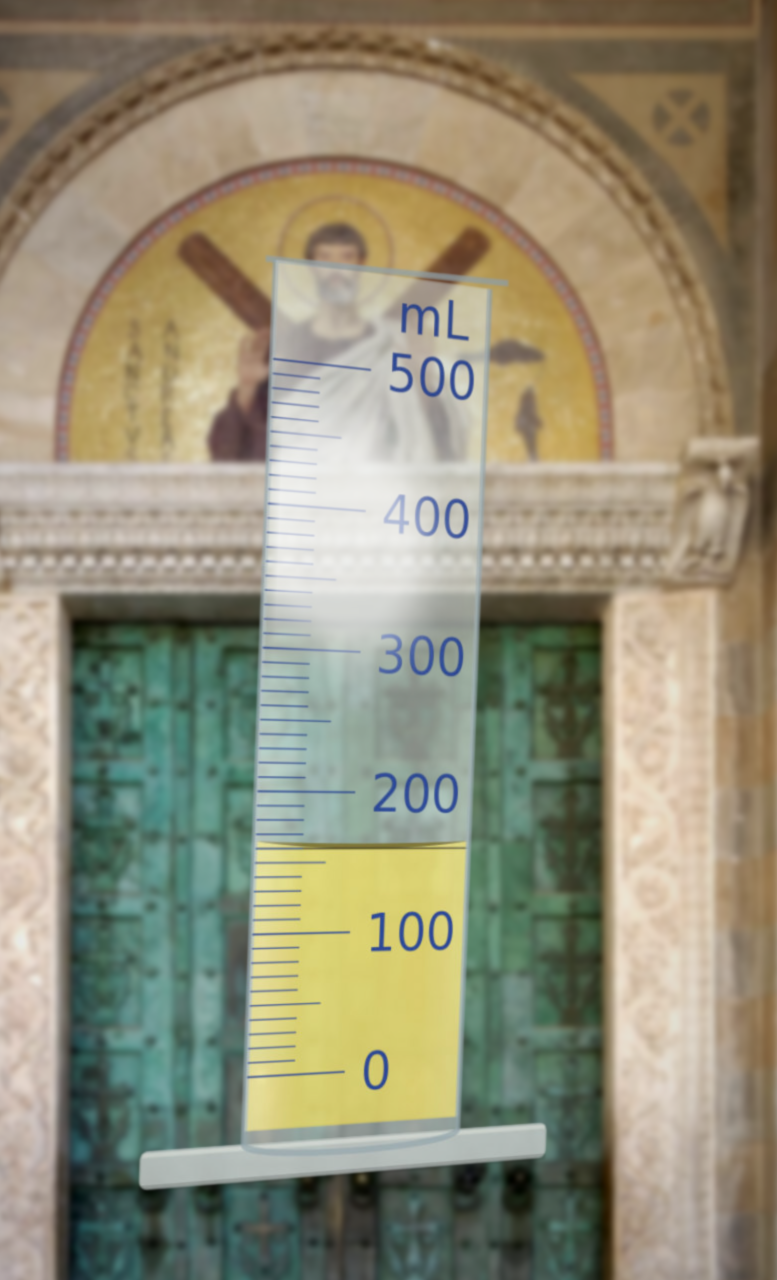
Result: 160 mL
